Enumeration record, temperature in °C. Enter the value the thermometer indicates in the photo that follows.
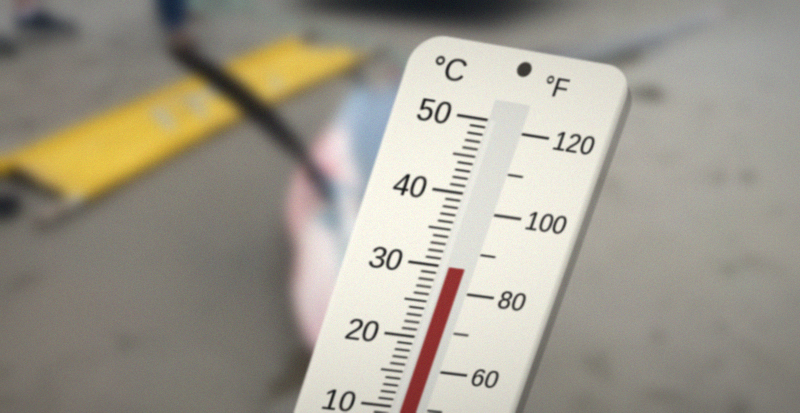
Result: 30 °C
